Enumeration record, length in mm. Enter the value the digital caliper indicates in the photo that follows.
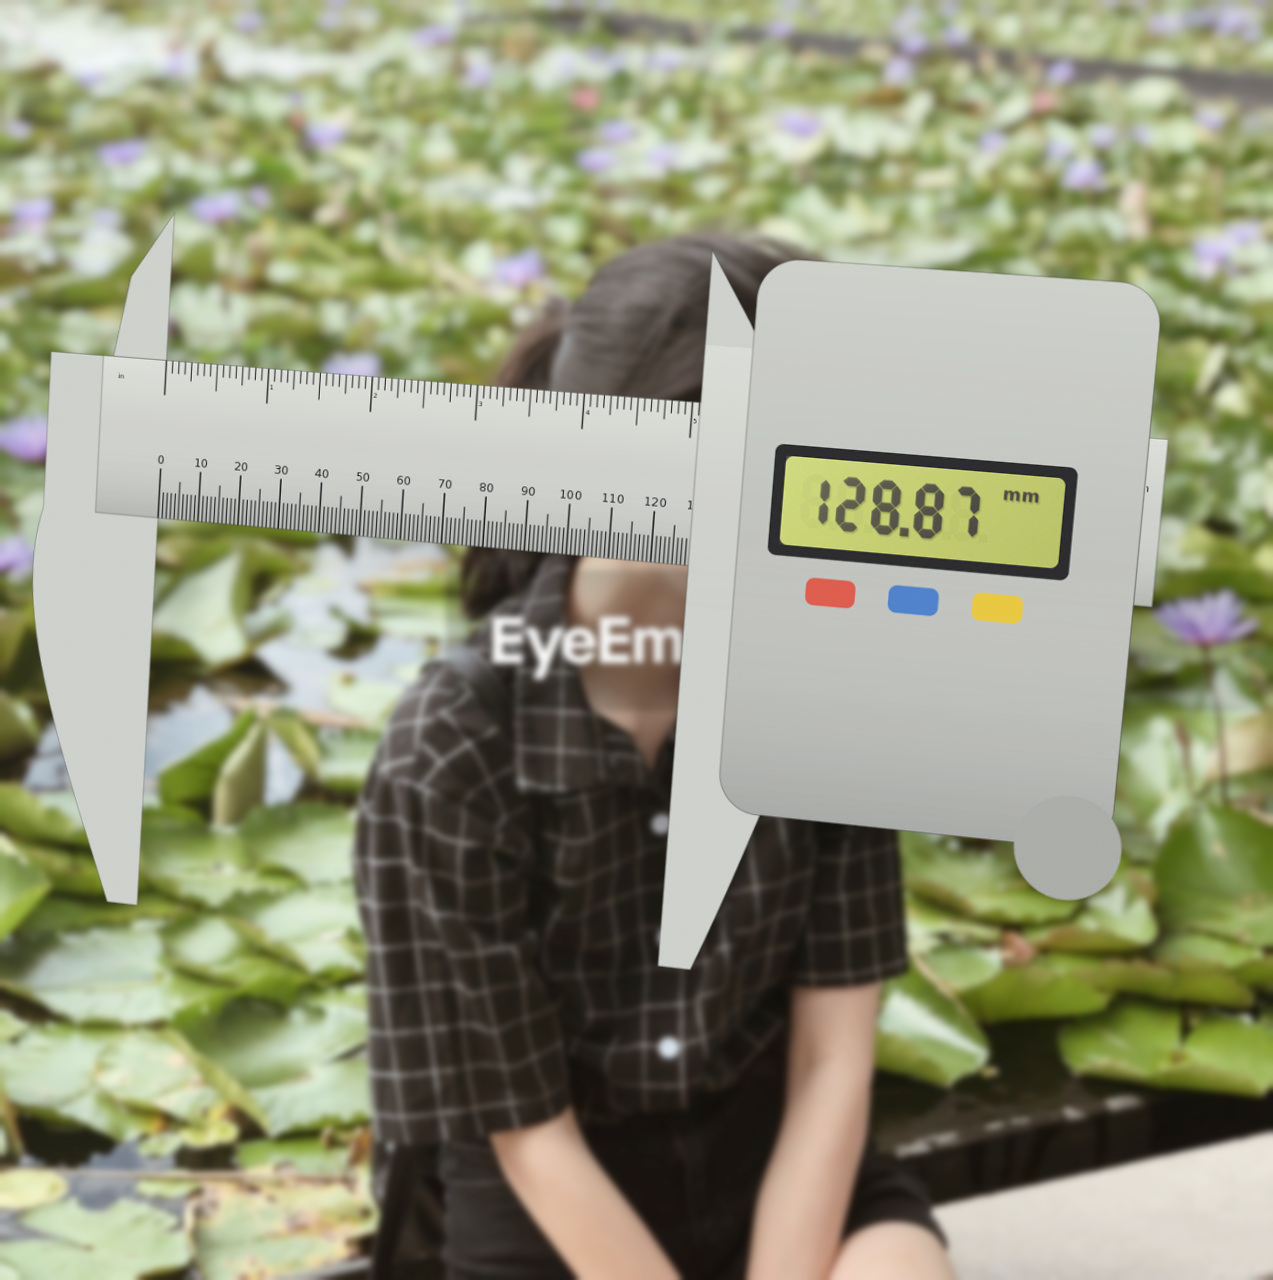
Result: 128.87 mm
